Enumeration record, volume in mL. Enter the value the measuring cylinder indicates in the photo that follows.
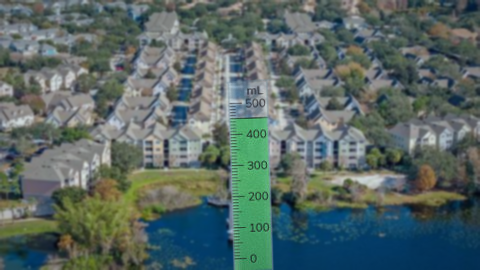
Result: 450 mL
